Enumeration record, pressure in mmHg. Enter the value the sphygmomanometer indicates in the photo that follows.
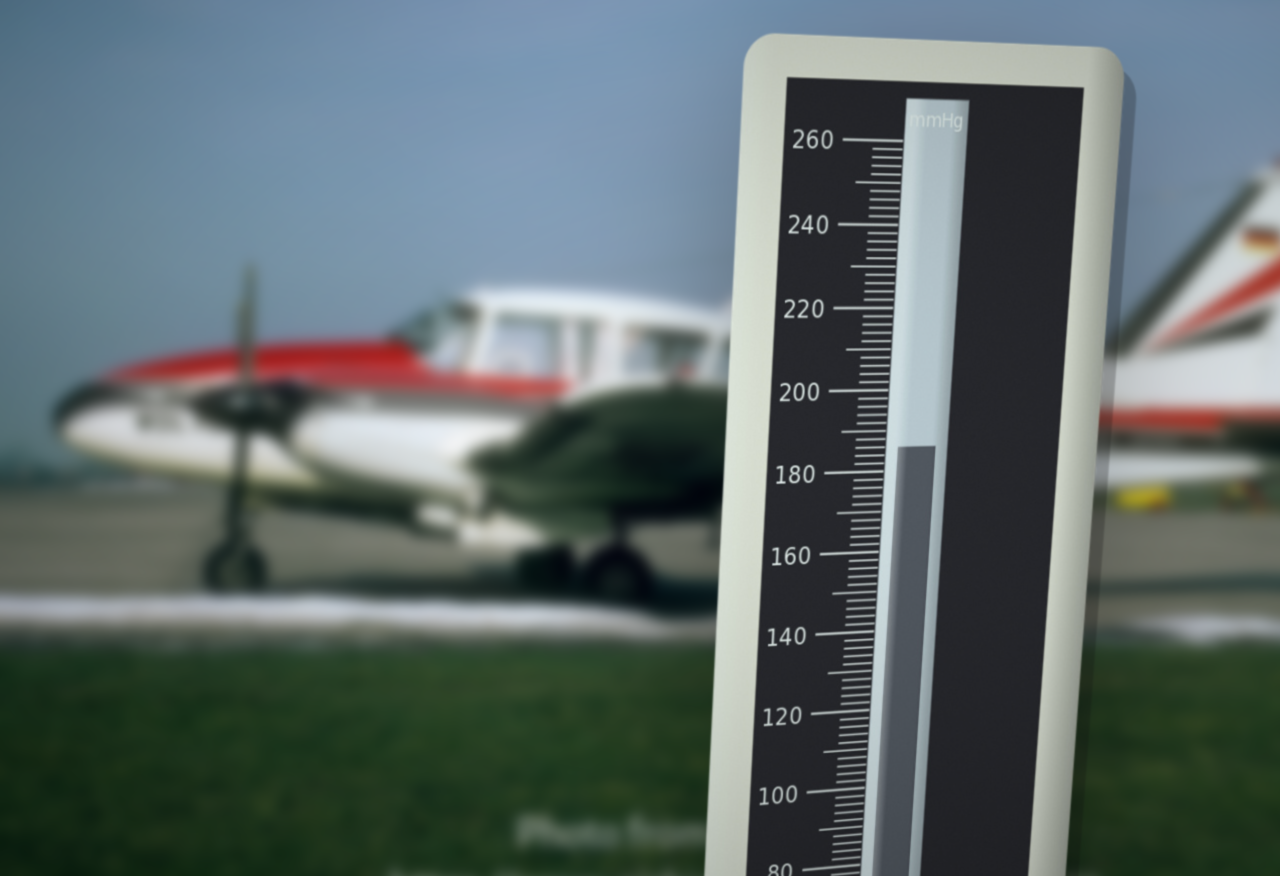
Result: 186 mmHg
